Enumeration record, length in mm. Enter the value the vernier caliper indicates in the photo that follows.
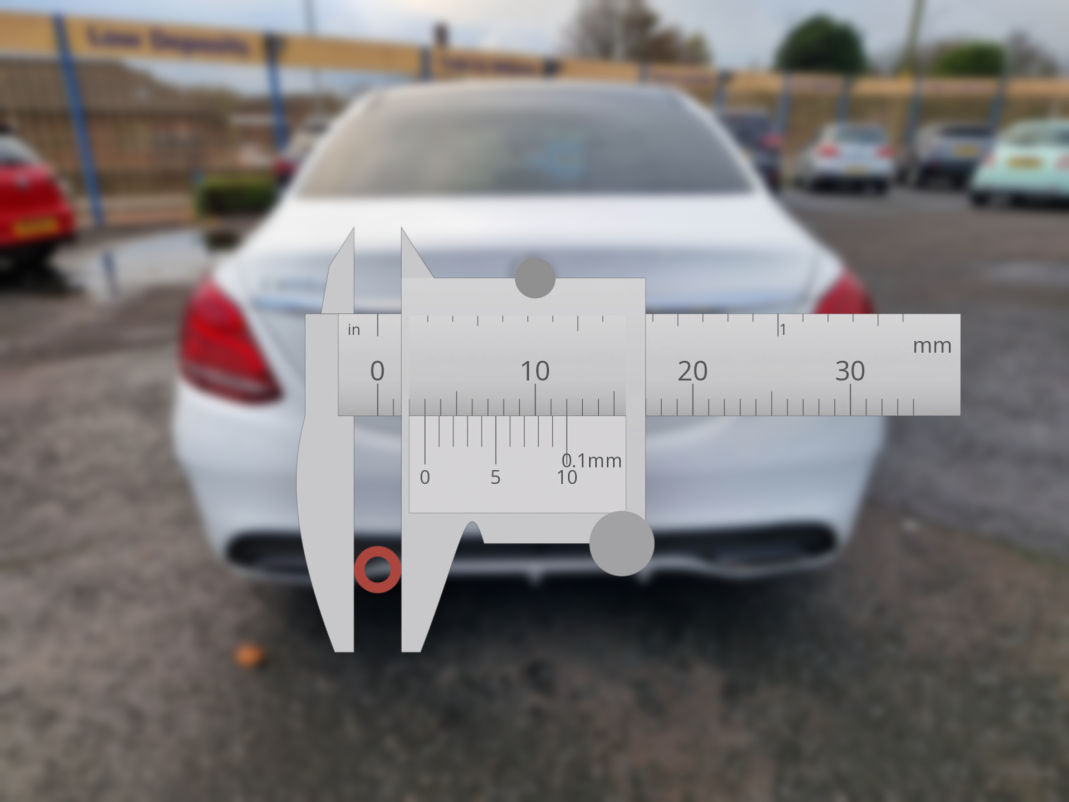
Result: 3.0 mm
